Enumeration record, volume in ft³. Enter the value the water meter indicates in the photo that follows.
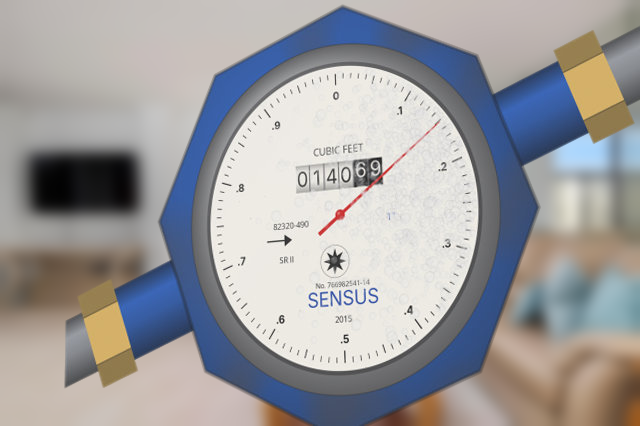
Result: 14069.15 ft³
